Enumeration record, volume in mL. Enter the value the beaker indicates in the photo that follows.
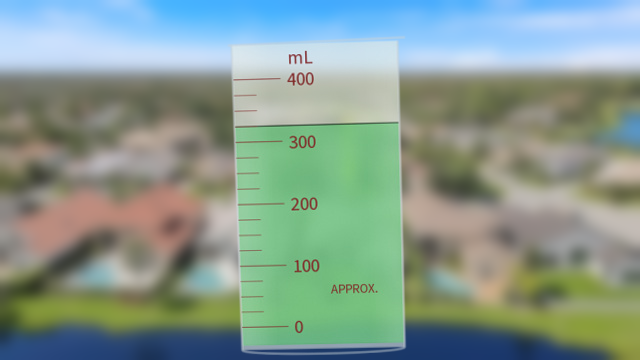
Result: 325 mL
